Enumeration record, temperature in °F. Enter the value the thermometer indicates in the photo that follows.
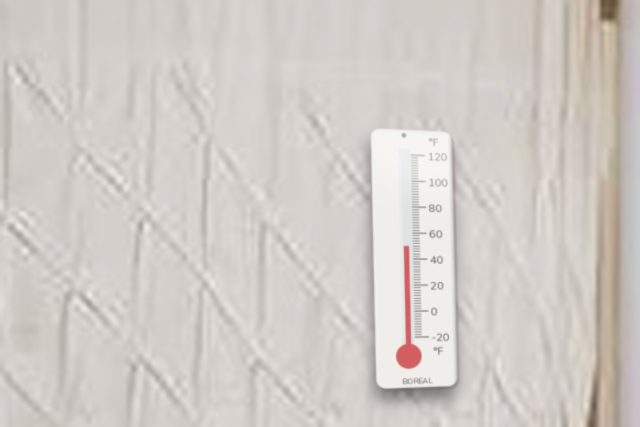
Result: 50 °F
